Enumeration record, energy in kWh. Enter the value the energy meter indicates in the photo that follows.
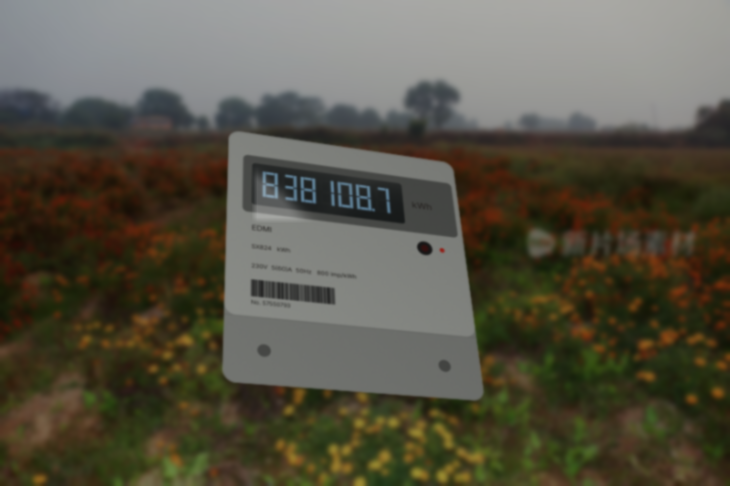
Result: 838108.7 kWh
